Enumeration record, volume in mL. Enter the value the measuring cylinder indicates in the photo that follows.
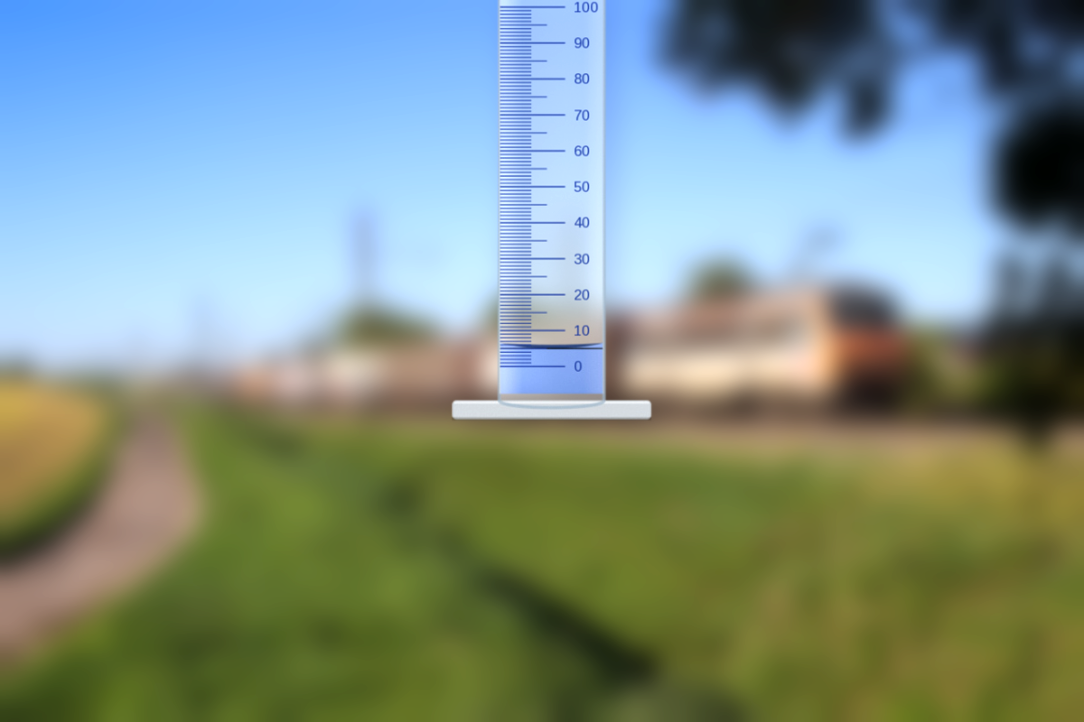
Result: 5 mL
